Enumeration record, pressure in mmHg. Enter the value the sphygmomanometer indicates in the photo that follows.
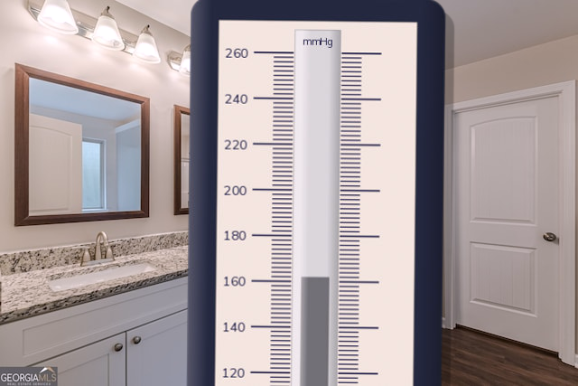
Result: 162 mmHg
